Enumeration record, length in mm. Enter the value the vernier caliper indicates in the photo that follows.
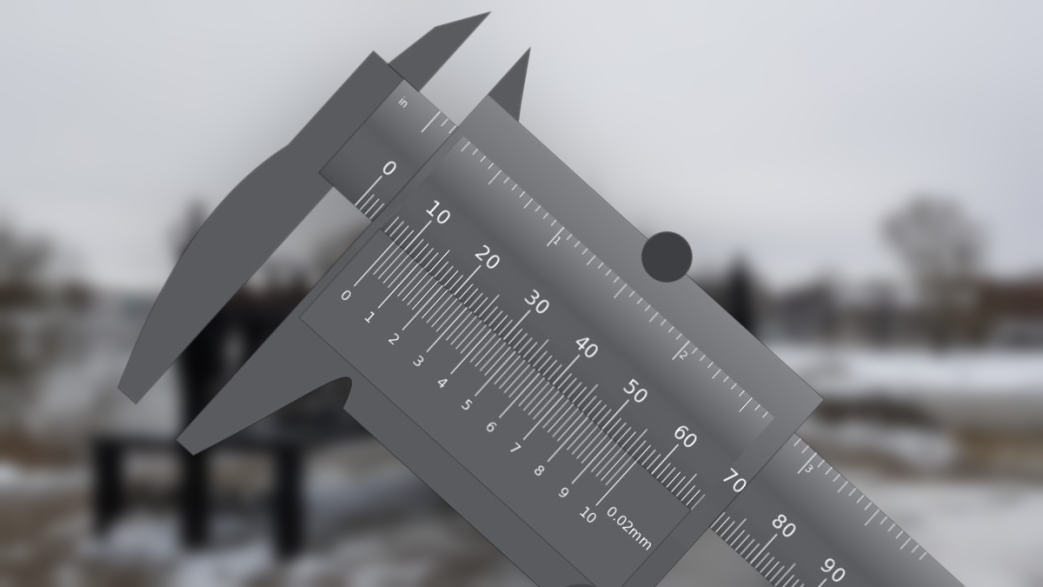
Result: 8.0 mm
